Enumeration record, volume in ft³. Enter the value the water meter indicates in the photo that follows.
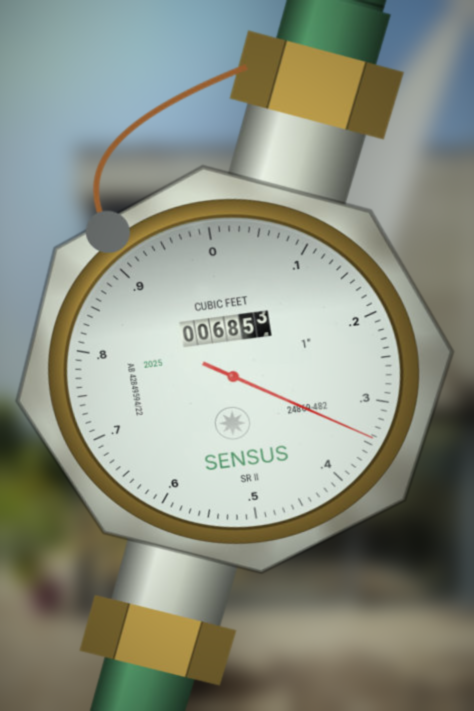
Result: 6853.34 ft³
